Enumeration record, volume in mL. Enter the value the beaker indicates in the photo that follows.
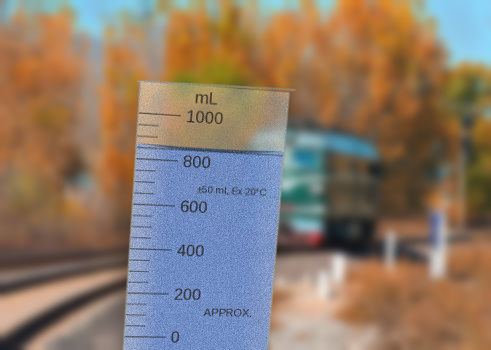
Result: 850 mL
